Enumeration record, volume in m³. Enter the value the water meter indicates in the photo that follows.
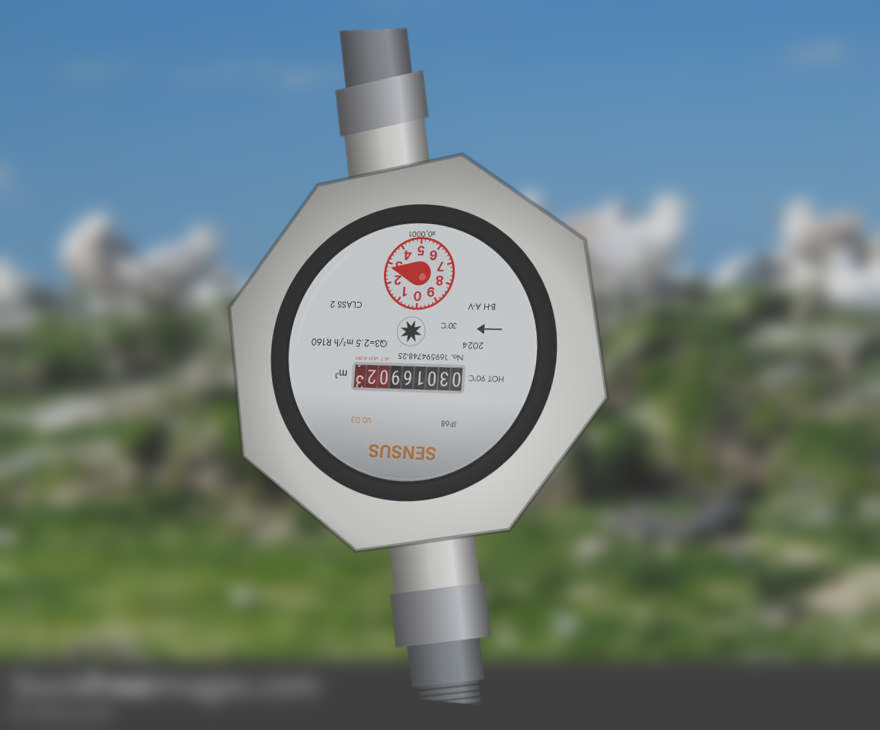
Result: 30169.0232 m³
